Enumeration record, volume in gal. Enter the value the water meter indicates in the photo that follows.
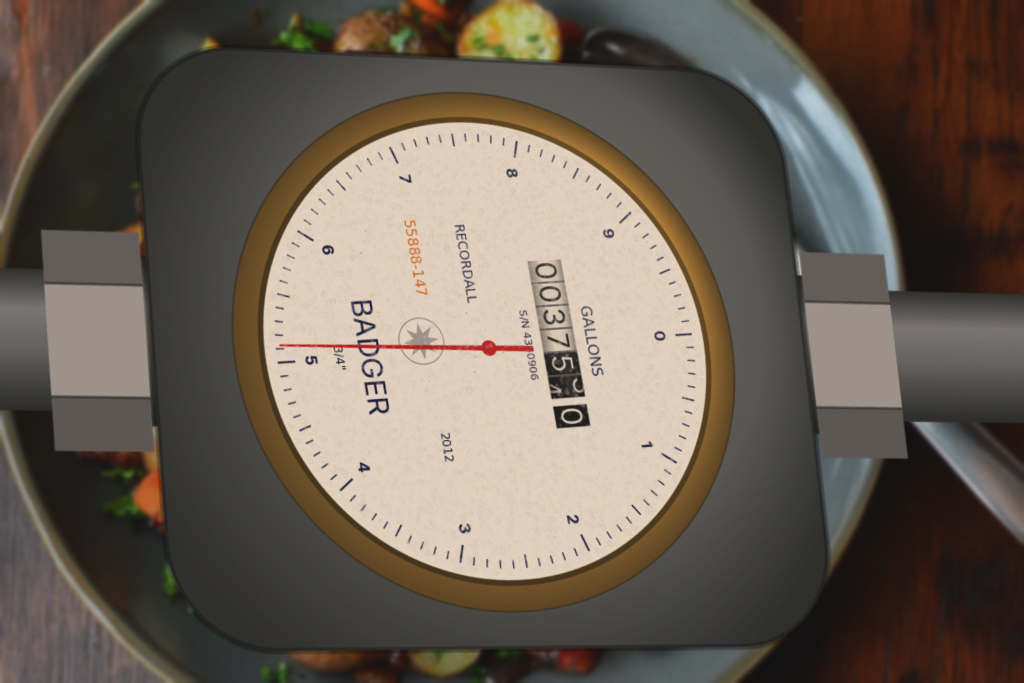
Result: 37535.1 gal
